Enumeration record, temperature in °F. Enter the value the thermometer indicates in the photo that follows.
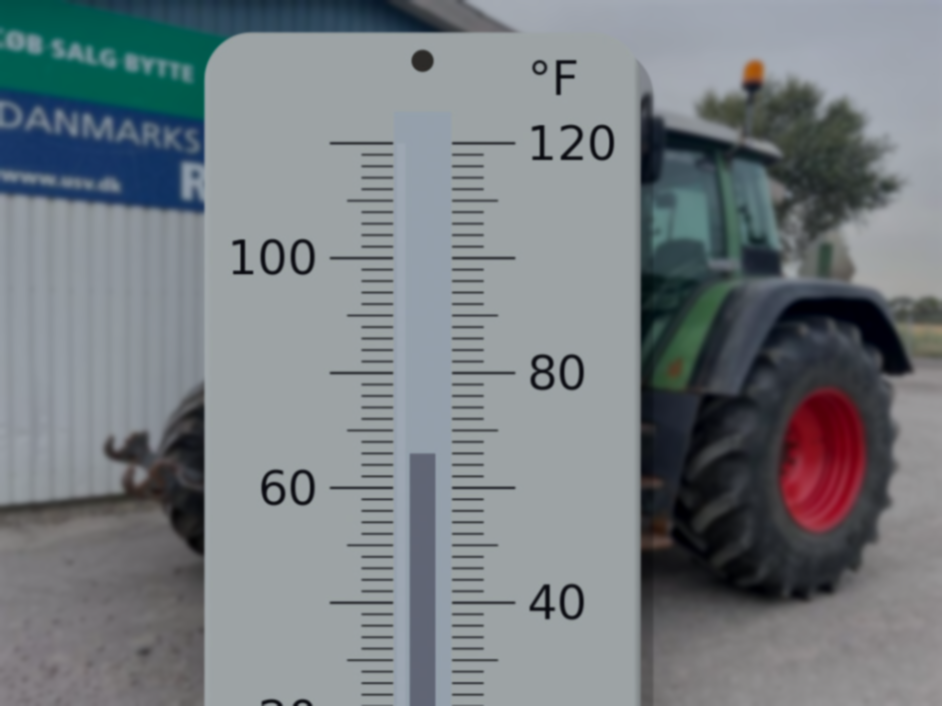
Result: 66 °F
